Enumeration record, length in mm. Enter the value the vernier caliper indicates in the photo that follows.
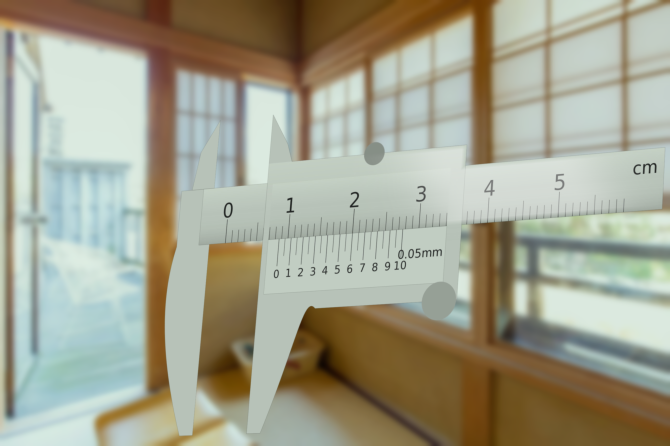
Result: 8.6 mm
